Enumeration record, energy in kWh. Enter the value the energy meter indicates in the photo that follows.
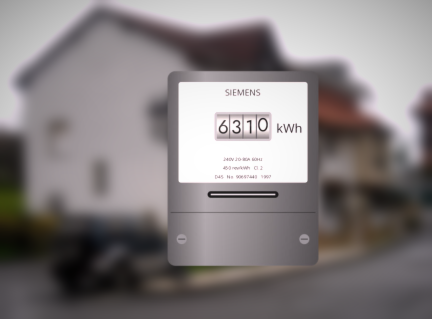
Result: 6310 kWh
